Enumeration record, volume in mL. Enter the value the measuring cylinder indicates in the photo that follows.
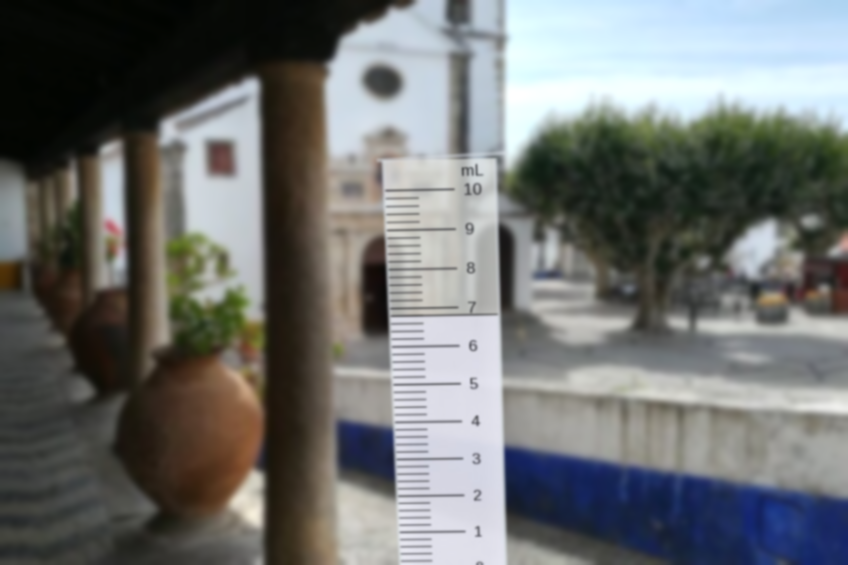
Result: 6.8 mL
